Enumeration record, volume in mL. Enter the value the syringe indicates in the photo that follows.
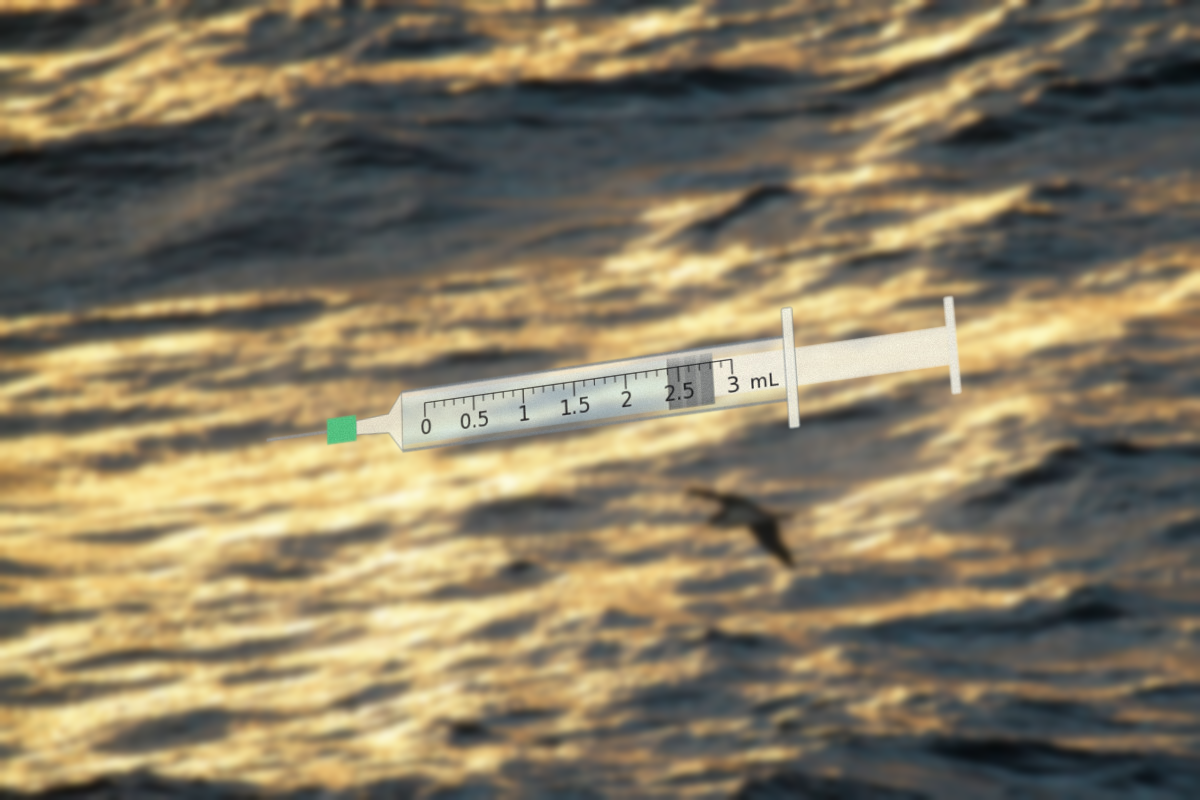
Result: 2.4 mL
